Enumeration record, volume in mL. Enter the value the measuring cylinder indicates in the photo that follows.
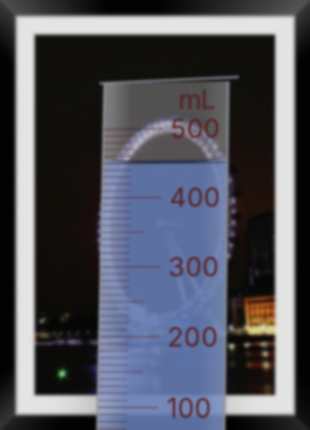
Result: 450 mL
